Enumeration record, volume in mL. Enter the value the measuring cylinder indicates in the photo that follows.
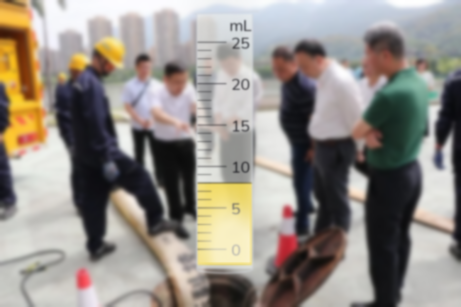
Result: 8 mL
